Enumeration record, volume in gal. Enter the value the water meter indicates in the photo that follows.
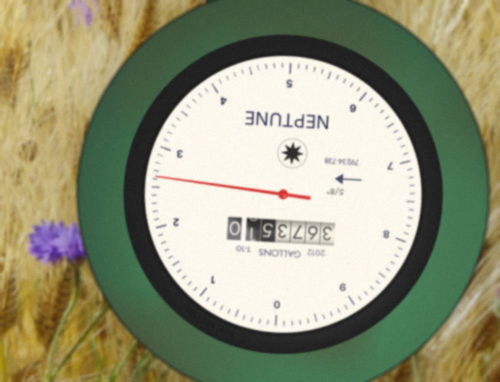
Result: 3673512.6 gal
